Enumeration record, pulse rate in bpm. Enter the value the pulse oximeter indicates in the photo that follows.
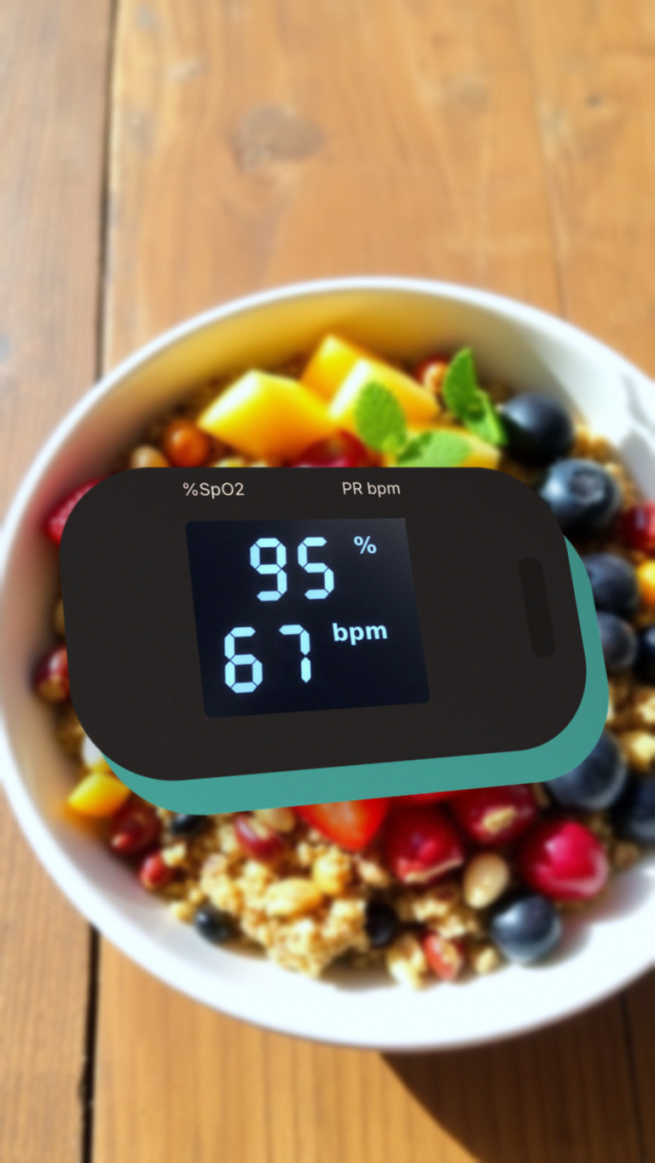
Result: 67 bpm
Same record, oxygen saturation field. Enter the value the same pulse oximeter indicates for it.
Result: 95 %
